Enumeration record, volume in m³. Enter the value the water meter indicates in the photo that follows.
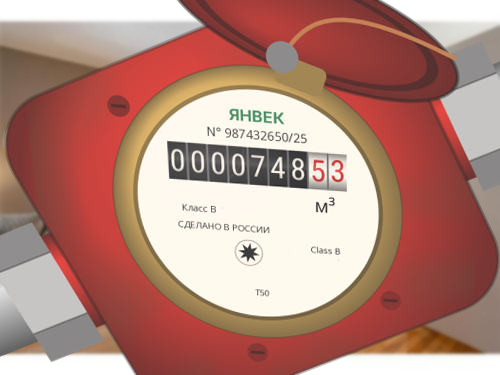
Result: 748.53 m³
